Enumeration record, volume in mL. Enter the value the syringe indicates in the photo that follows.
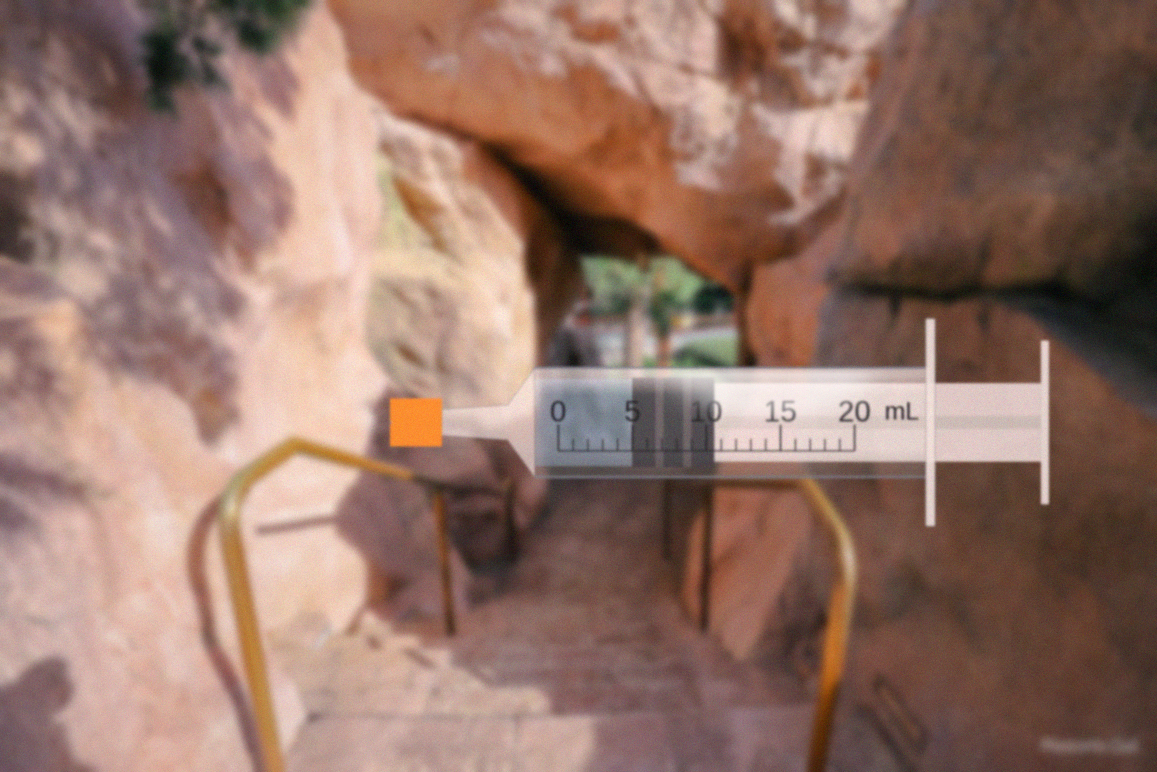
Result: 5 mL
